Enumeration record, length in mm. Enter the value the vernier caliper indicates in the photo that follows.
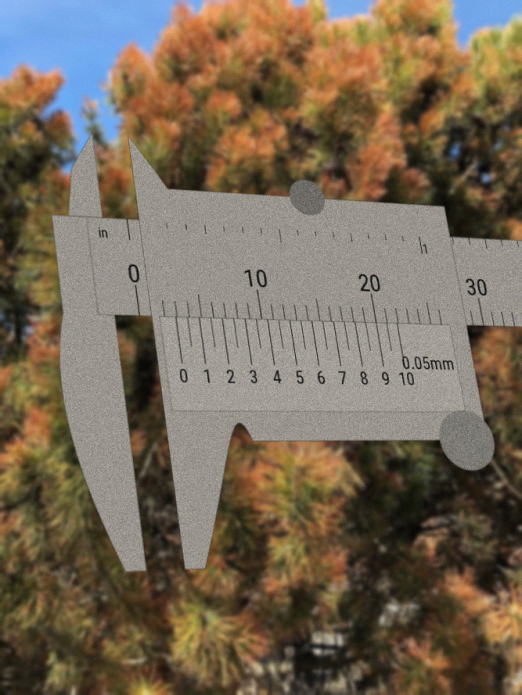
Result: 2.9 mm
